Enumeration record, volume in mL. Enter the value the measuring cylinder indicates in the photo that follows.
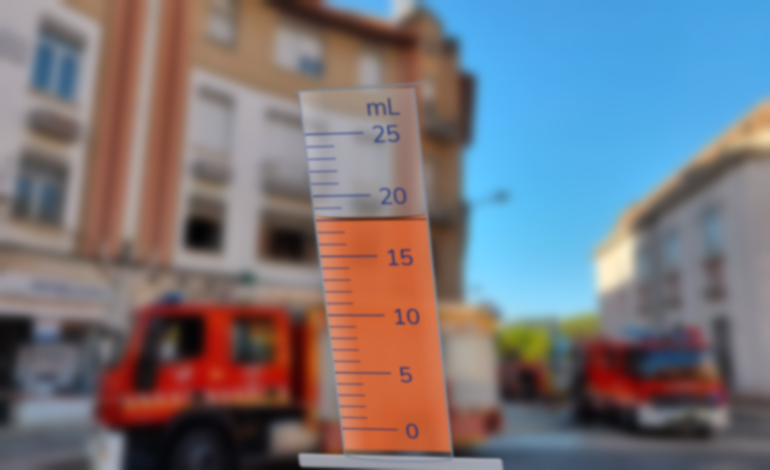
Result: 18 mL
